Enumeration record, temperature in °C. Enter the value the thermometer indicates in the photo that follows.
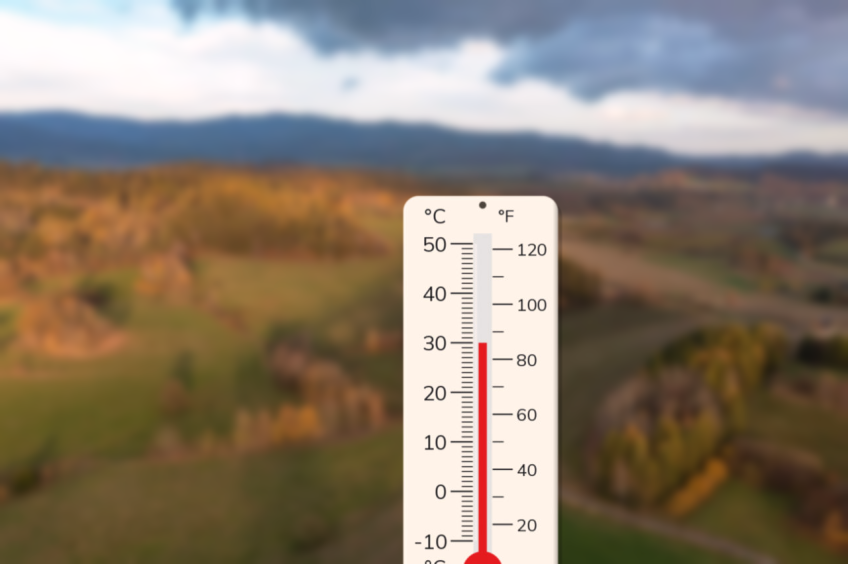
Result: 30 °C
